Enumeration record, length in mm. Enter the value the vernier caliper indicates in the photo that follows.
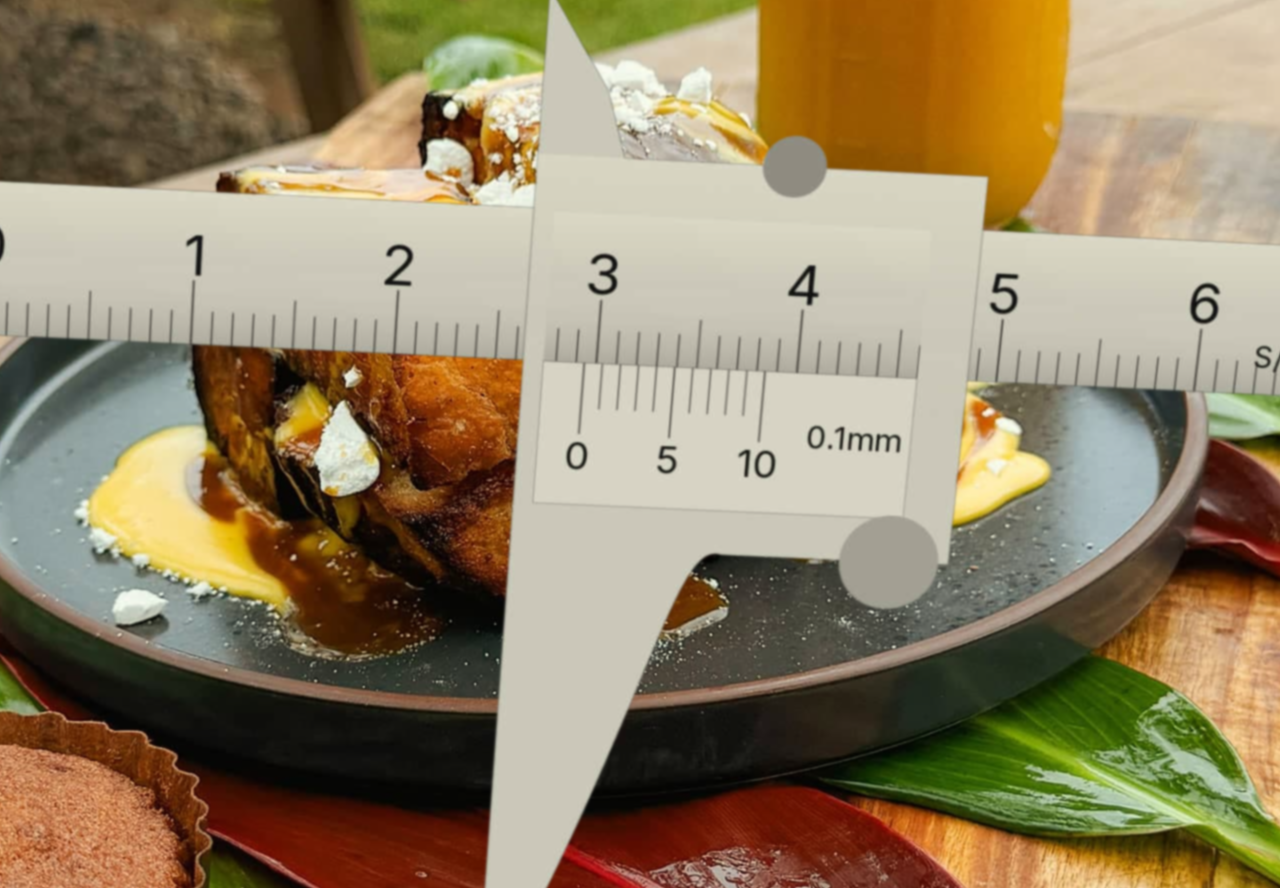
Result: 29.4 mm
